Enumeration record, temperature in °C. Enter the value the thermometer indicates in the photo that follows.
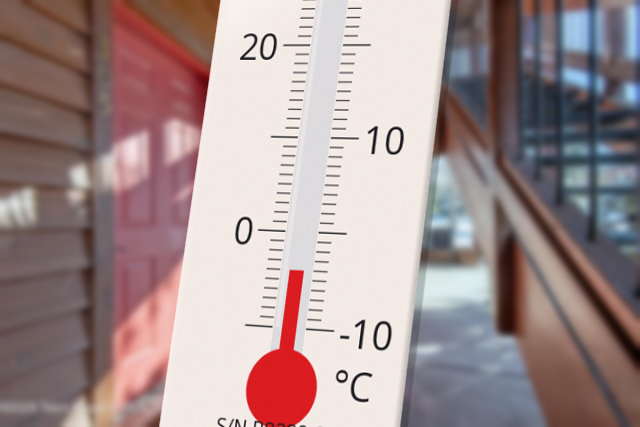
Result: -4 °C
